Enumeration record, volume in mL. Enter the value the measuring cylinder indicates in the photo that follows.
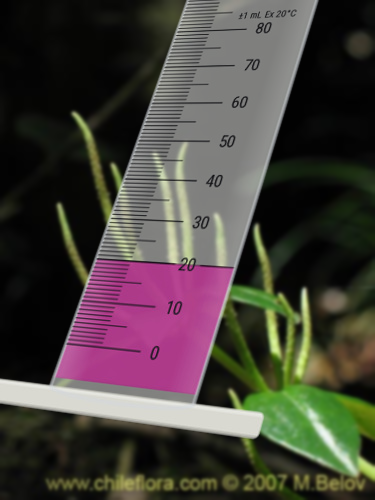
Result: 20 mL
